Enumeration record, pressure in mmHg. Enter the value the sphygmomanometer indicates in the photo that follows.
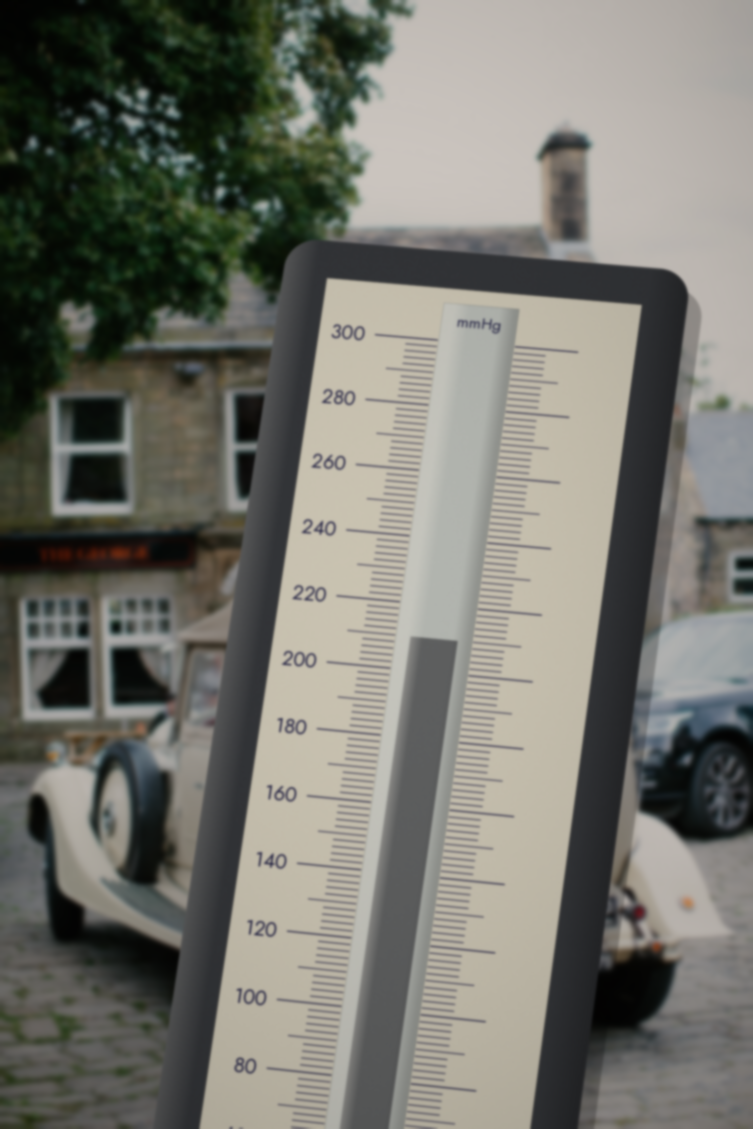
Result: 210 mmHg
